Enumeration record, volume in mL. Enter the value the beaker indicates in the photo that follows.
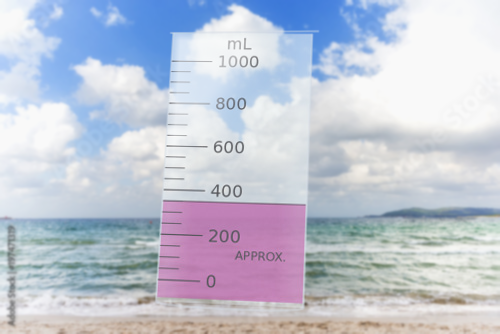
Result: 350 mL
